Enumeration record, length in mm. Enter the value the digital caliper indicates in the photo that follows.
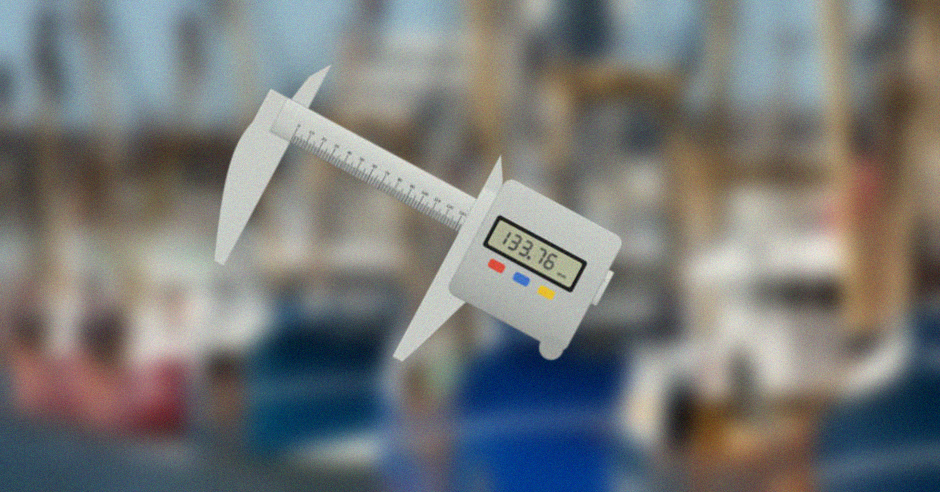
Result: 133.76 mm
